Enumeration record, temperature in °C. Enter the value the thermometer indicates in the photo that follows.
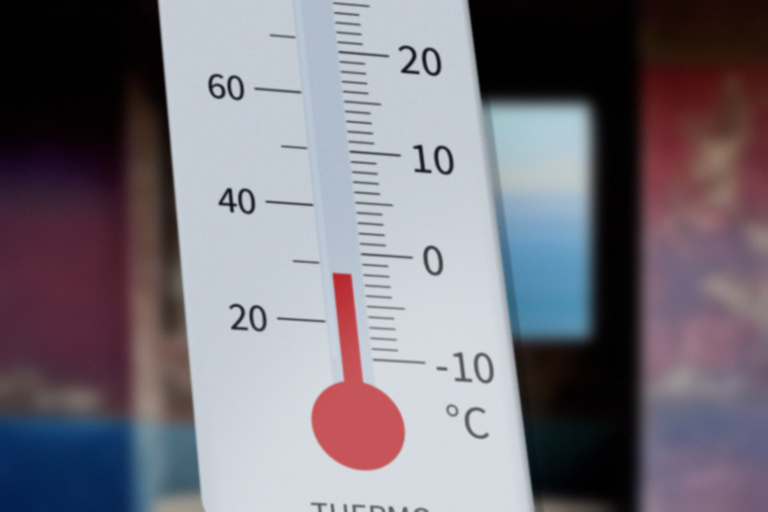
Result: -2 °C
